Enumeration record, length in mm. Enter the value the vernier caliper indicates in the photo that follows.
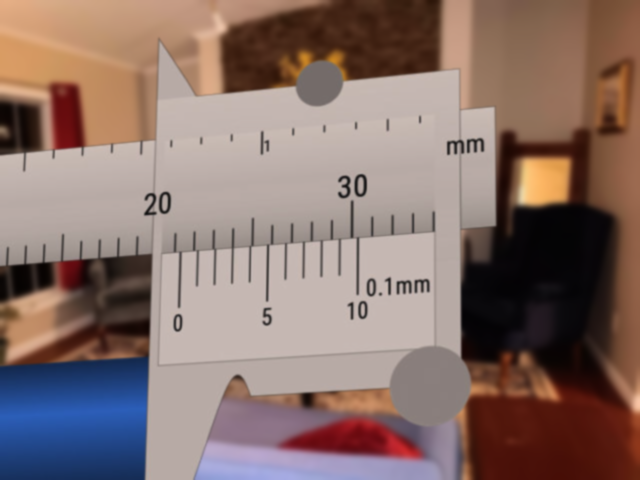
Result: 21.3 mm
